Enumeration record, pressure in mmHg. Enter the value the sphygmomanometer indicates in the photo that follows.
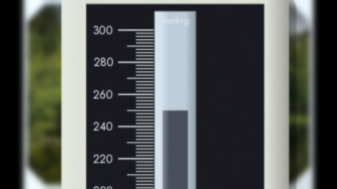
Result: 250 mmHg
